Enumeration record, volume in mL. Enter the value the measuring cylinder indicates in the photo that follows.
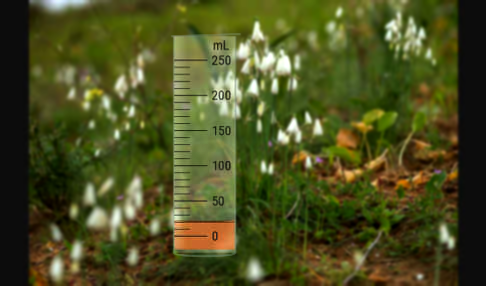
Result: 20 mL
